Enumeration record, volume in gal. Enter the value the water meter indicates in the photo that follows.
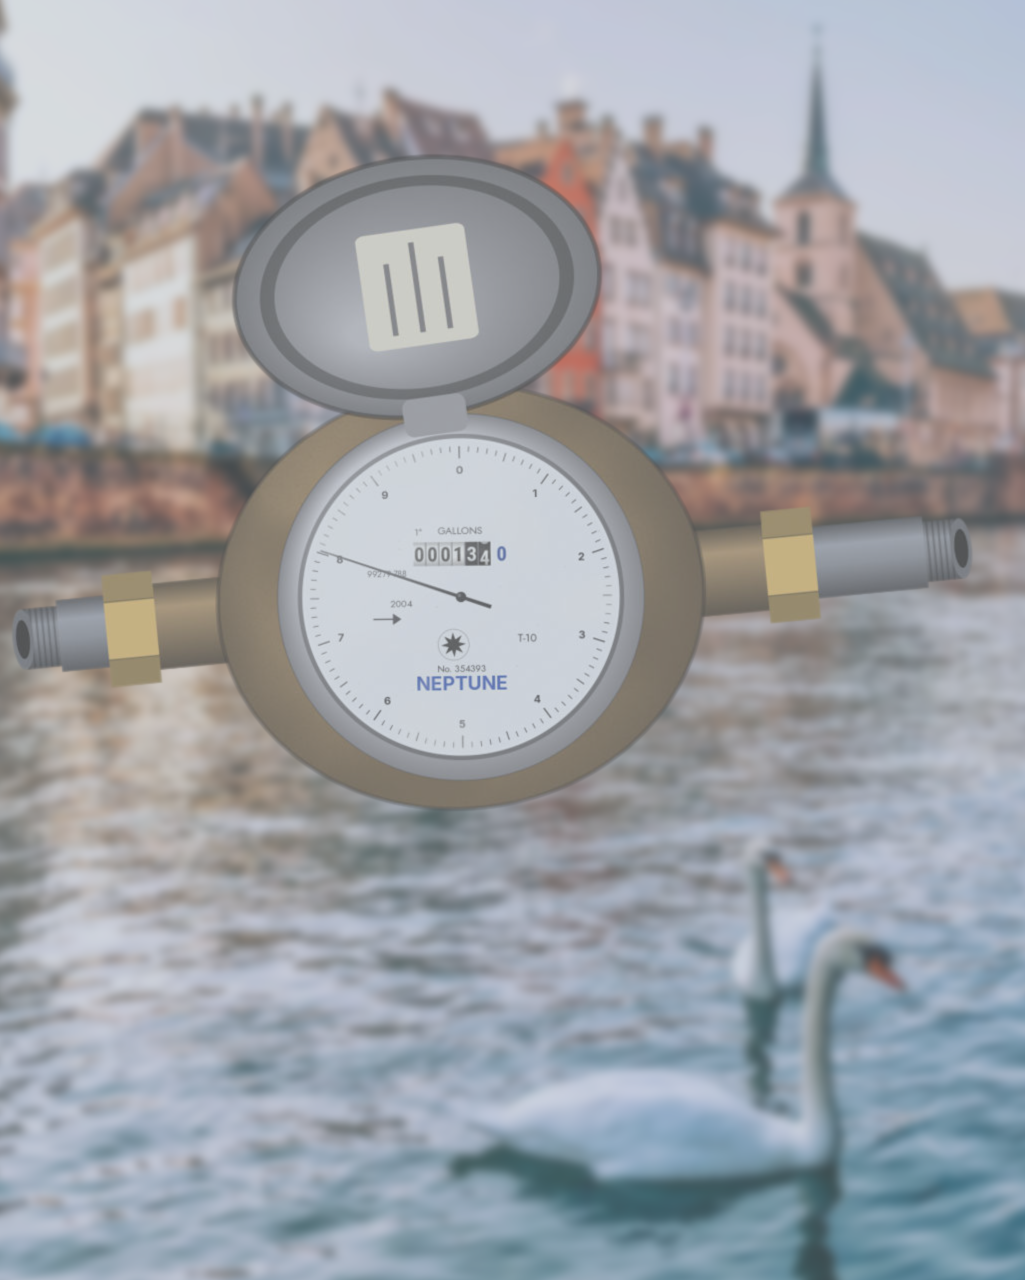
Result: 1338.0 gal
